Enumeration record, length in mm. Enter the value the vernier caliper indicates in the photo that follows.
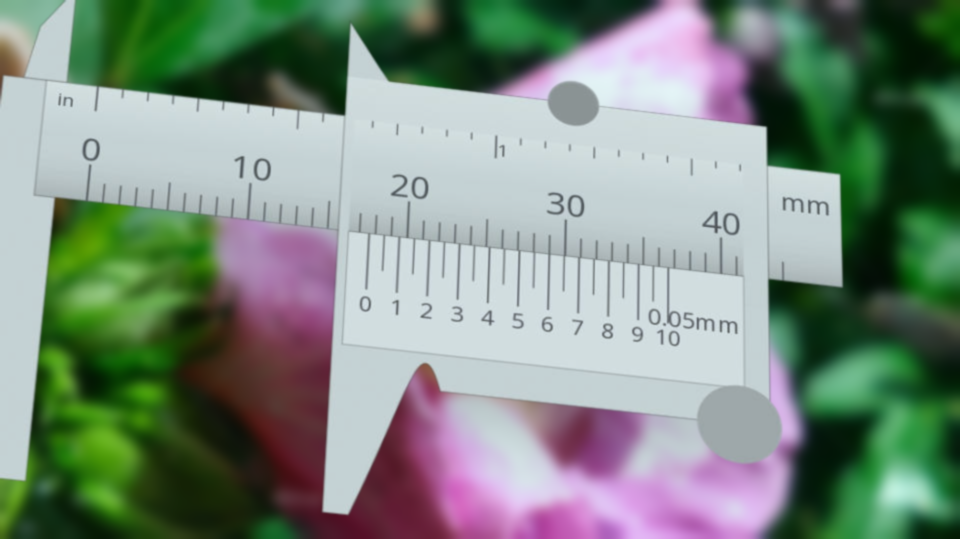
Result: 17.6 mm
